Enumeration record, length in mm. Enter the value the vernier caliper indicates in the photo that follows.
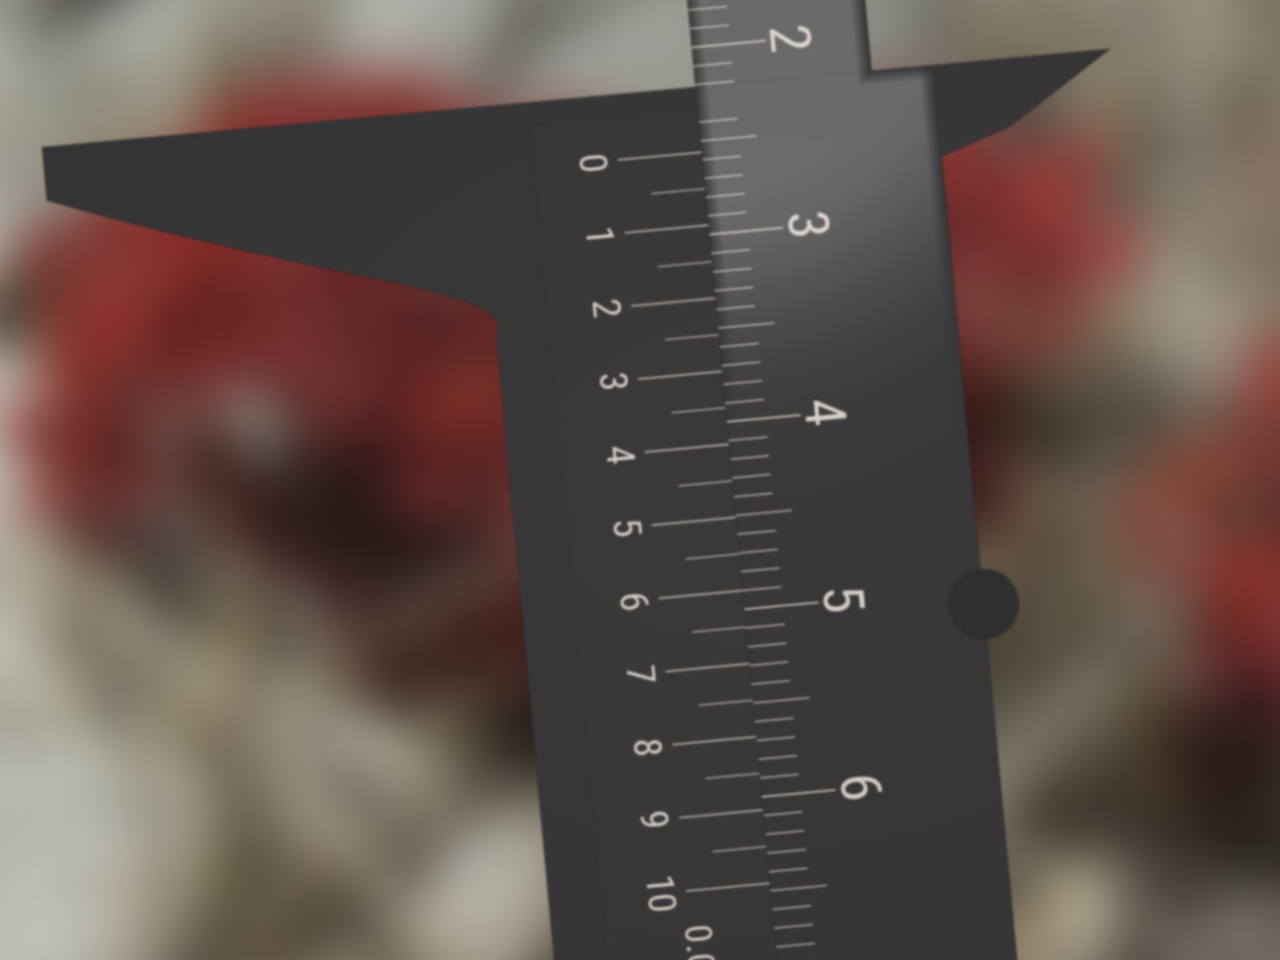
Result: 25.6 mm
